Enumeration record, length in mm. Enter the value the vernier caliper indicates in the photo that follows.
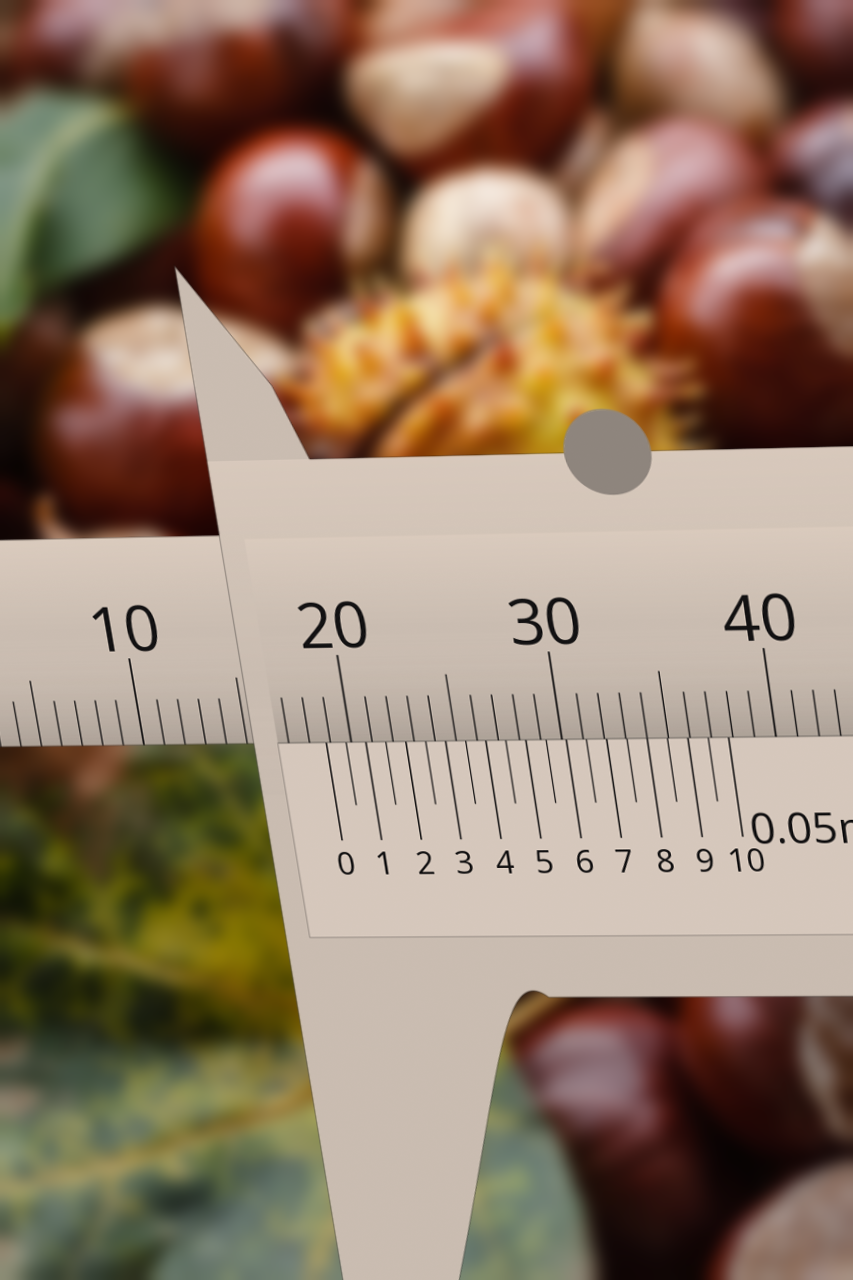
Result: 18.8 mm
